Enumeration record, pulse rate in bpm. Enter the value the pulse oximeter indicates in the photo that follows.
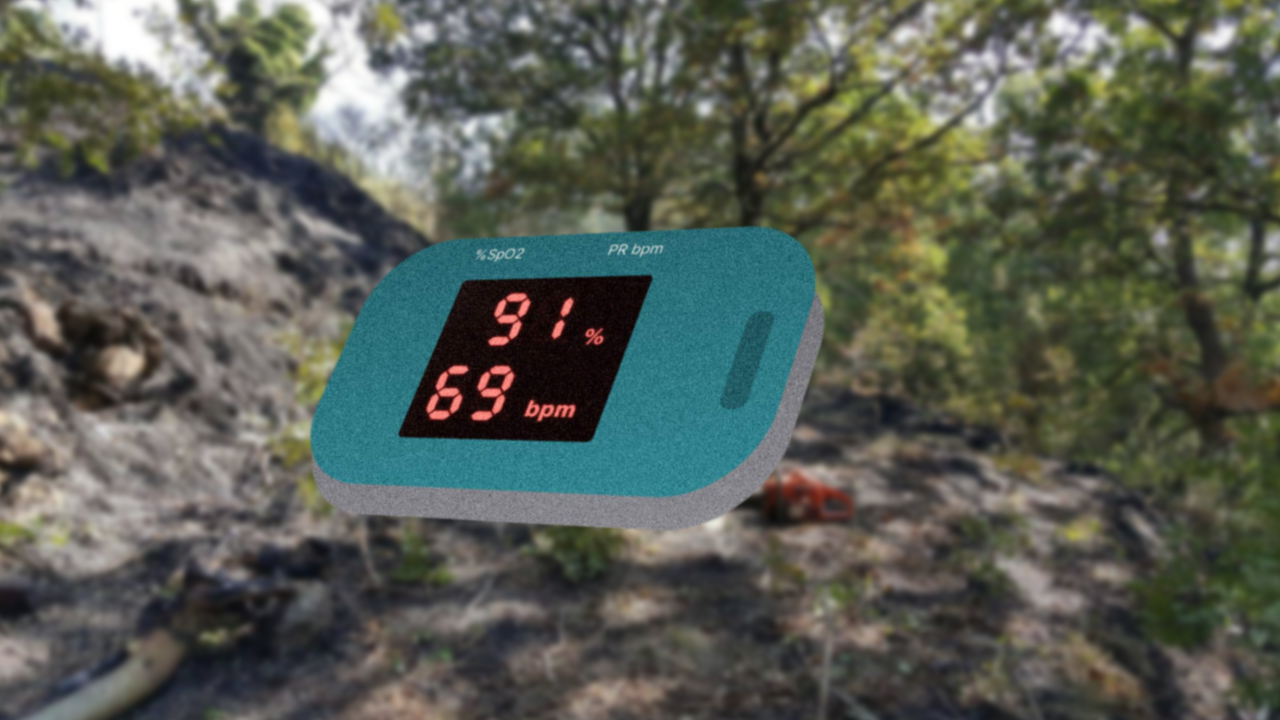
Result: 69 bpm
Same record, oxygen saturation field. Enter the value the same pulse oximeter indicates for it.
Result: 91 %
